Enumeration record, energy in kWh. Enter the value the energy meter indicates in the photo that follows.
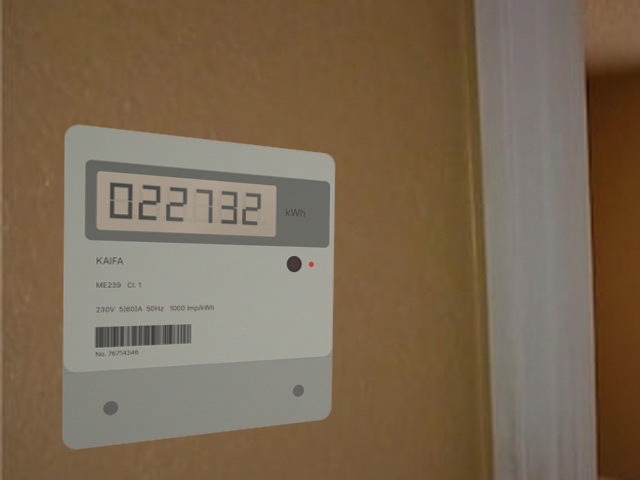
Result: 22732 kWh
